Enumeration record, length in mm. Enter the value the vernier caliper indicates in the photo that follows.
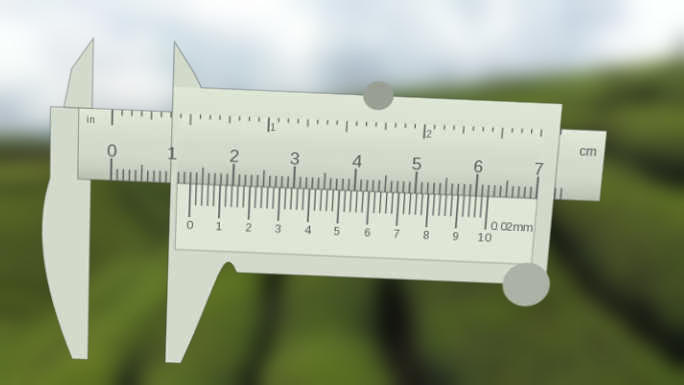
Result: 13.0 mm
